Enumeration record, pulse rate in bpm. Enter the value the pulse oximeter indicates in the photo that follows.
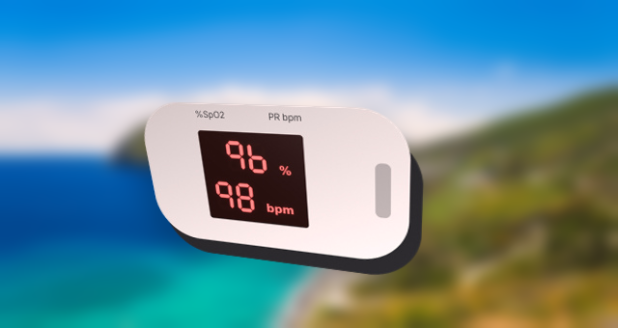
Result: 98 bpm
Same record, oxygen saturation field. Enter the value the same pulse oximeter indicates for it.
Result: 96 %
